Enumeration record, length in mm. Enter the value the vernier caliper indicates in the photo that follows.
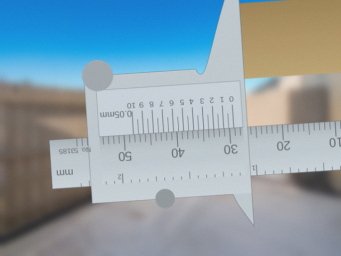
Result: 29.2 mm
